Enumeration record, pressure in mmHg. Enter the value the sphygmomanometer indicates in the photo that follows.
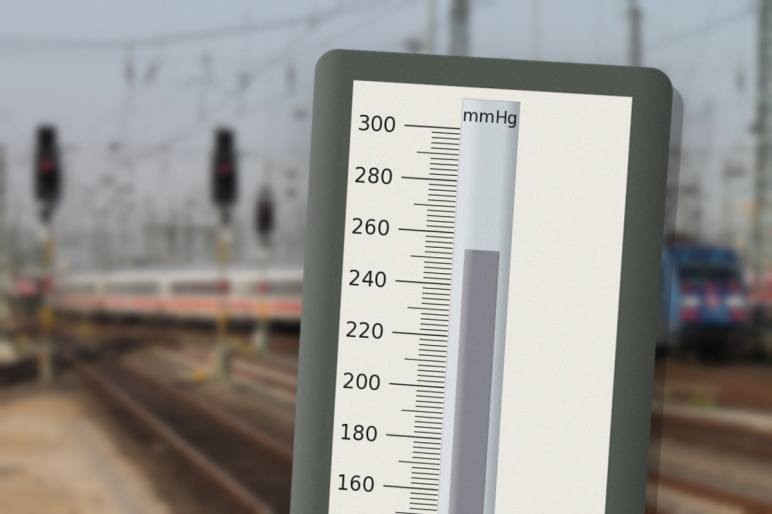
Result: 254 mmHg
